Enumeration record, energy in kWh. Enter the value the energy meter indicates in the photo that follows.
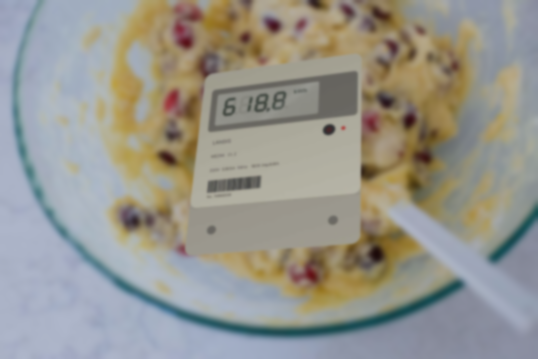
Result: 618.8 kWh
